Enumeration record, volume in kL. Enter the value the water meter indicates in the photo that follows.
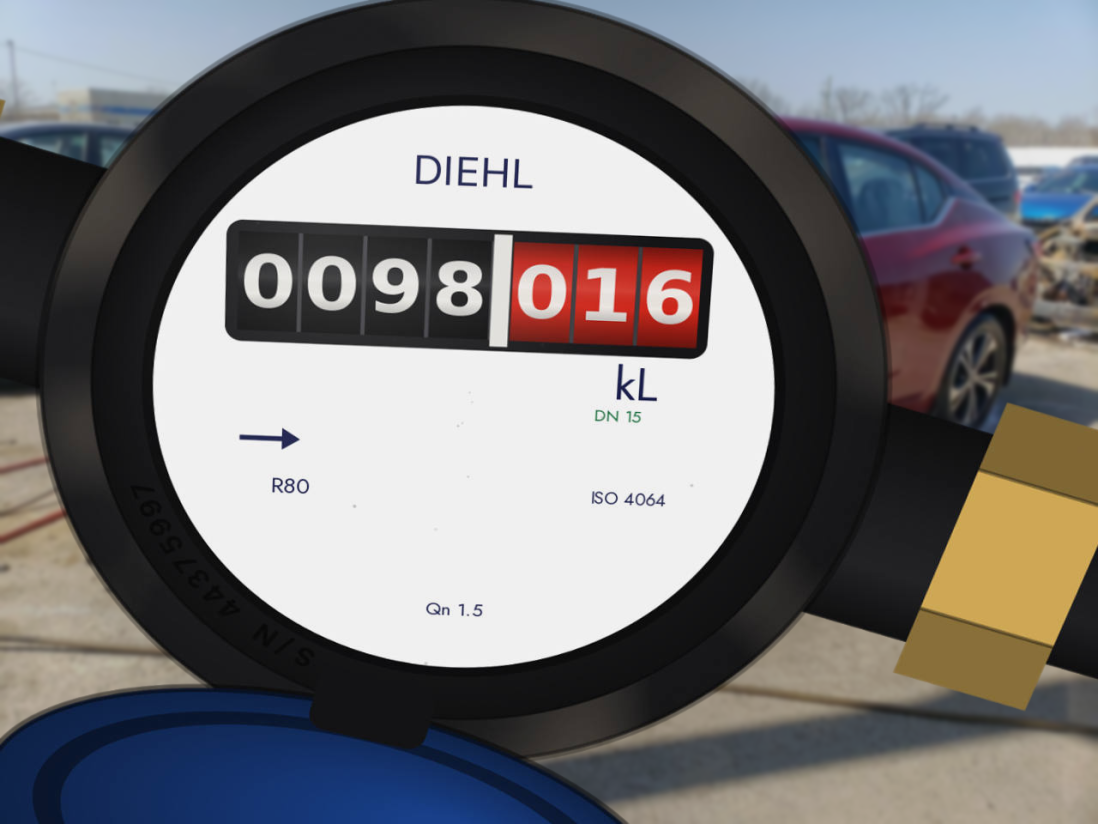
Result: 98.016 kL
